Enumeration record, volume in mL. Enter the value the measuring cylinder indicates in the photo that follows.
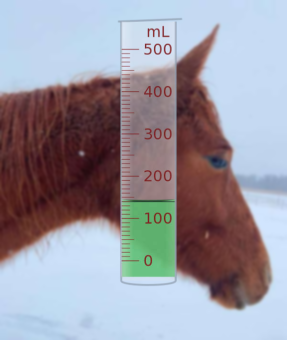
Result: 140 mL
